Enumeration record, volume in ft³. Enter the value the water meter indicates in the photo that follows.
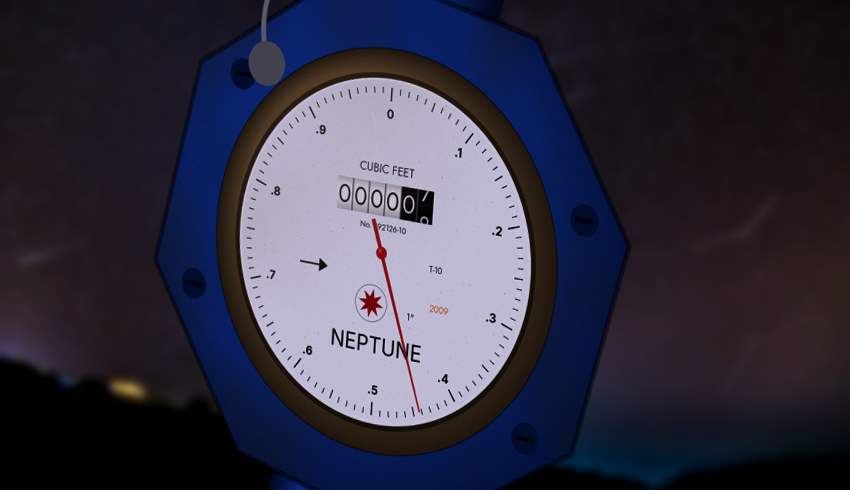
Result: 7.44 ft³
